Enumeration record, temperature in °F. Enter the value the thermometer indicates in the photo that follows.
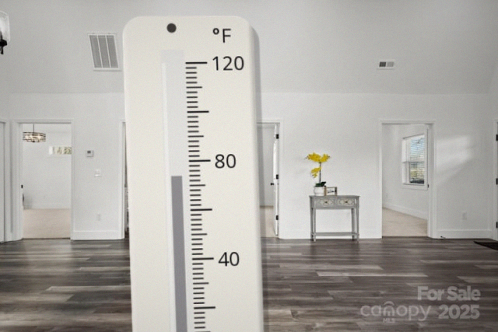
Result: 74 °F
